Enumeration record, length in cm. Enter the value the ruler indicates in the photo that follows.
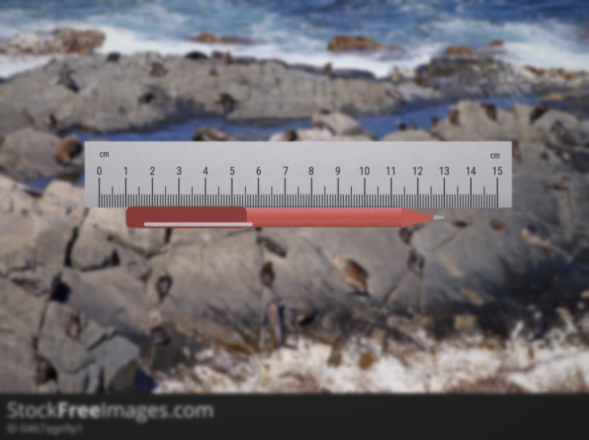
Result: 12 cm
